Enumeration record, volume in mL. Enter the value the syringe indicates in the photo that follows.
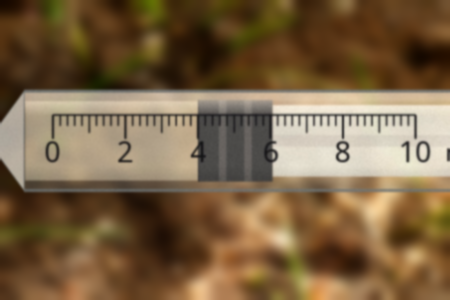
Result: 4 mL
